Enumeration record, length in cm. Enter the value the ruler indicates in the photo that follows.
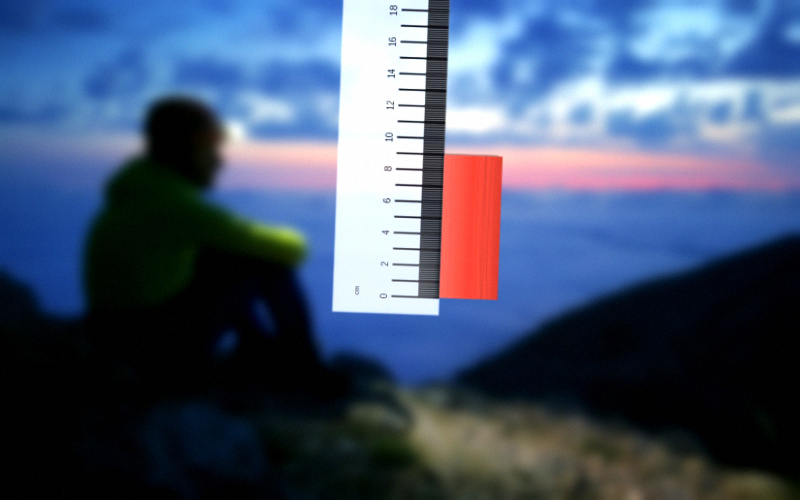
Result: 9 cm
